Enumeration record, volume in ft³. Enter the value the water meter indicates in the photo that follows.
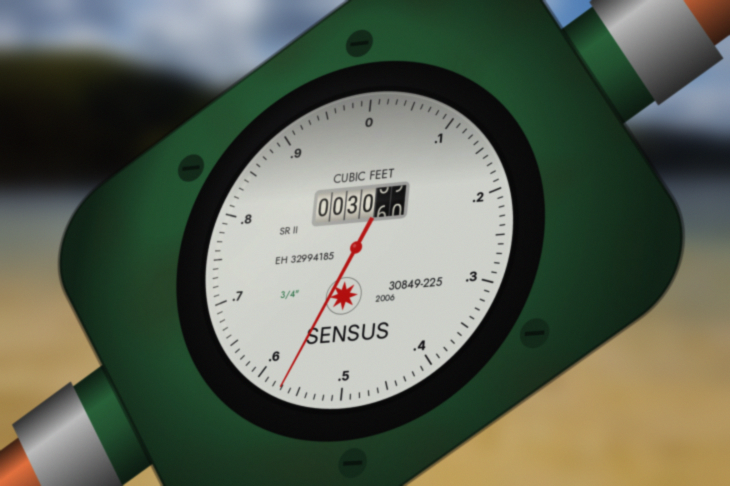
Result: 3059.57 ft³
